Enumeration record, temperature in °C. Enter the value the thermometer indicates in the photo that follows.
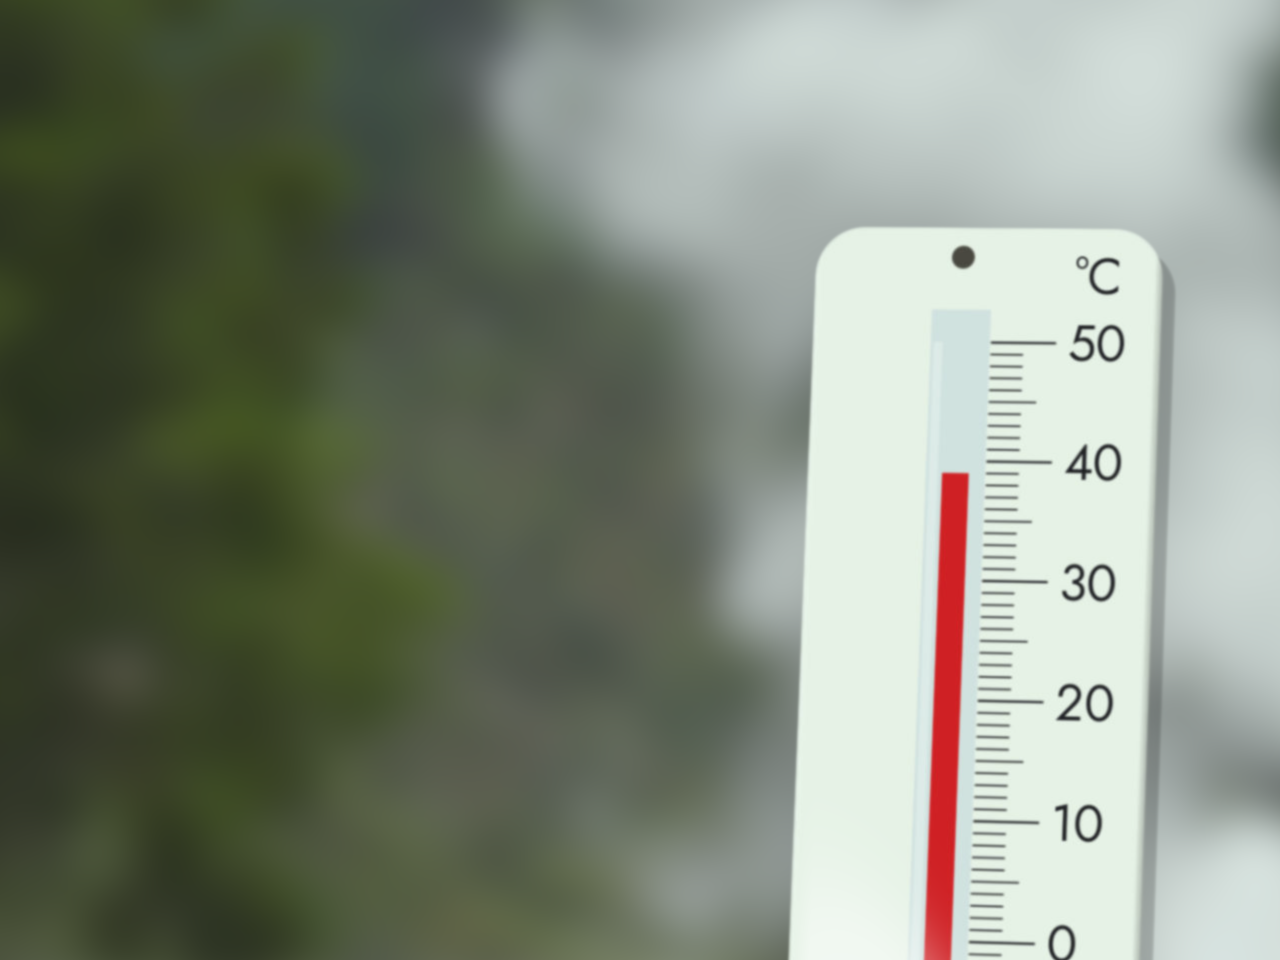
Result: 39 °C
